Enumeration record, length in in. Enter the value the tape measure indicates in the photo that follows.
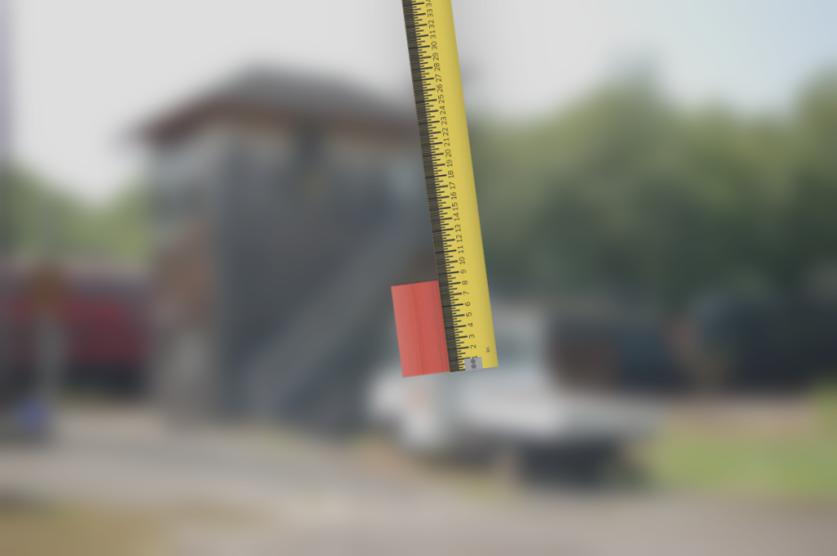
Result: 8.5 in
